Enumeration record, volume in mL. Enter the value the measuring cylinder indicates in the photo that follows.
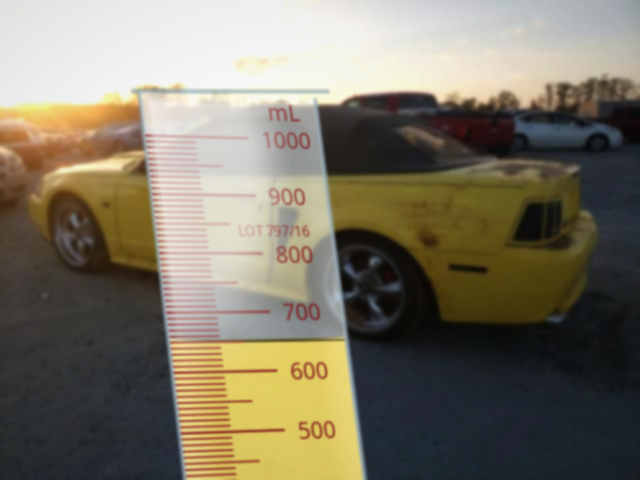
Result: 650 mL
